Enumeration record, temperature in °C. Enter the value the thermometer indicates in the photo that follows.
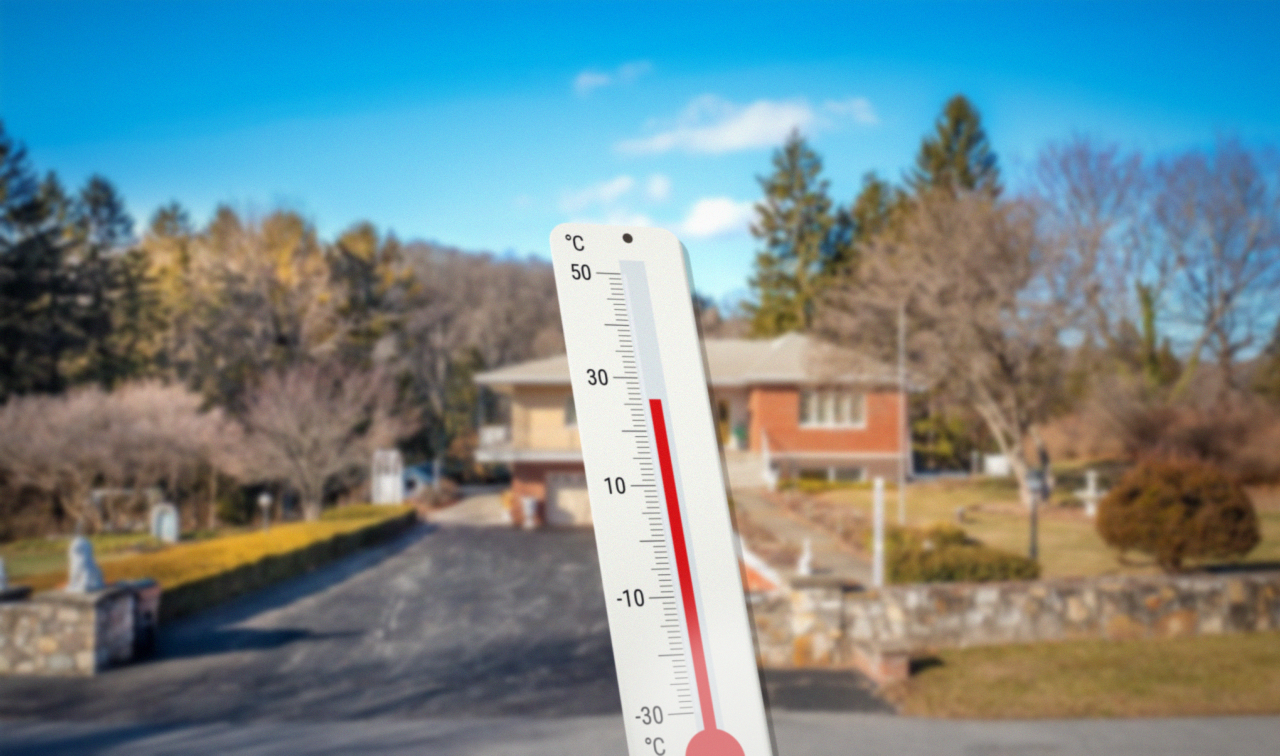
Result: 26 °C
